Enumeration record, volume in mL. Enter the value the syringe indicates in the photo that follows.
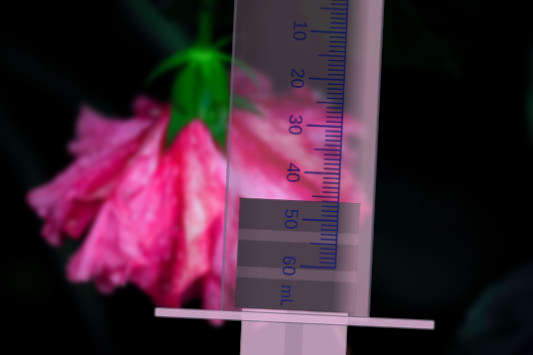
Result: 46 mL
